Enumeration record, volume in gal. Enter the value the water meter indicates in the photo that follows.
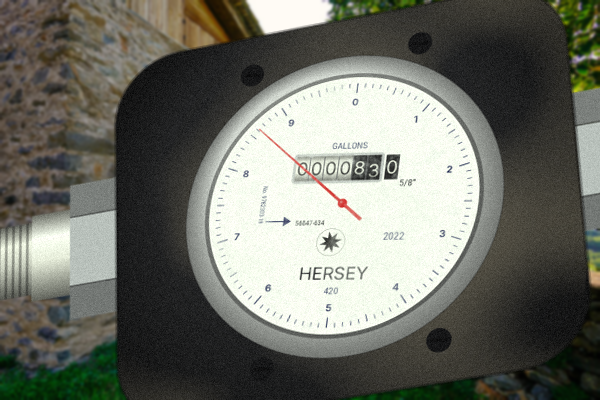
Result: 828.6 gal
